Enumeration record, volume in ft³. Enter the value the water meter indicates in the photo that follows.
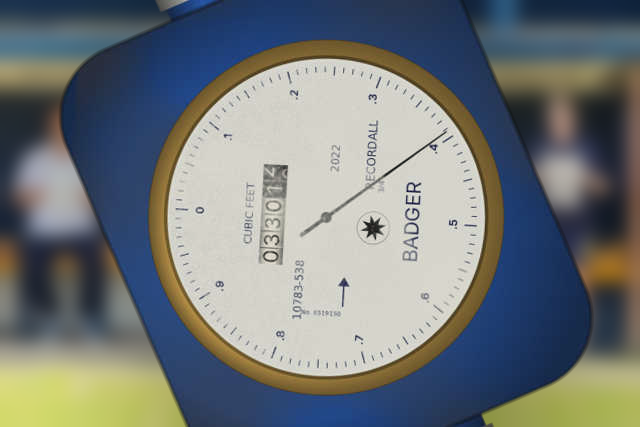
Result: 33012.39 ft³
